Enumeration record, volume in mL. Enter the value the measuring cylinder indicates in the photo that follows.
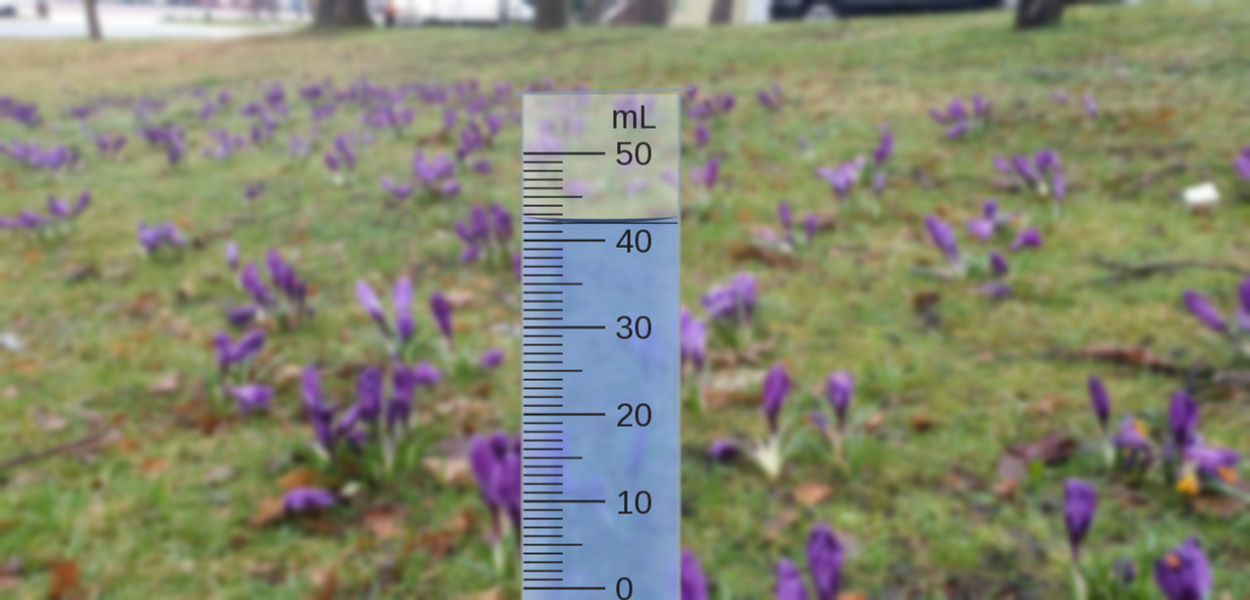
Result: 42 mL
